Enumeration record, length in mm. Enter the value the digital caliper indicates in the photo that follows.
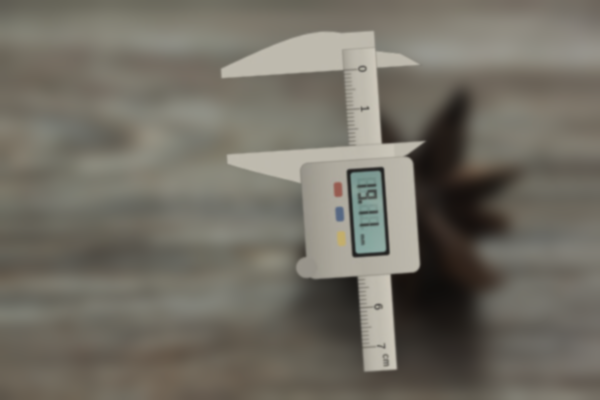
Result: 19.11 mm
